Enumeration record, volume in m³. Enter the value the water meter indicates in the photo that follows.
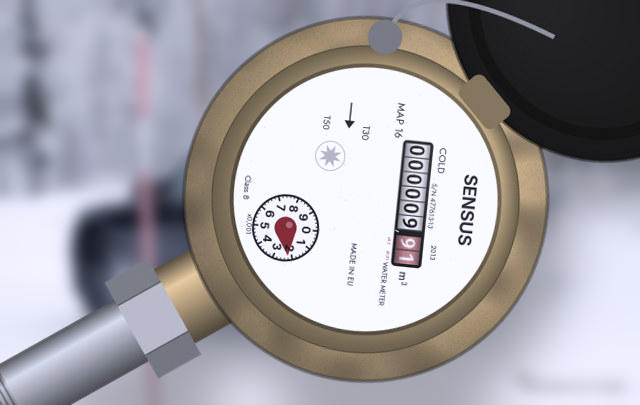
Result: 9.912 m³
